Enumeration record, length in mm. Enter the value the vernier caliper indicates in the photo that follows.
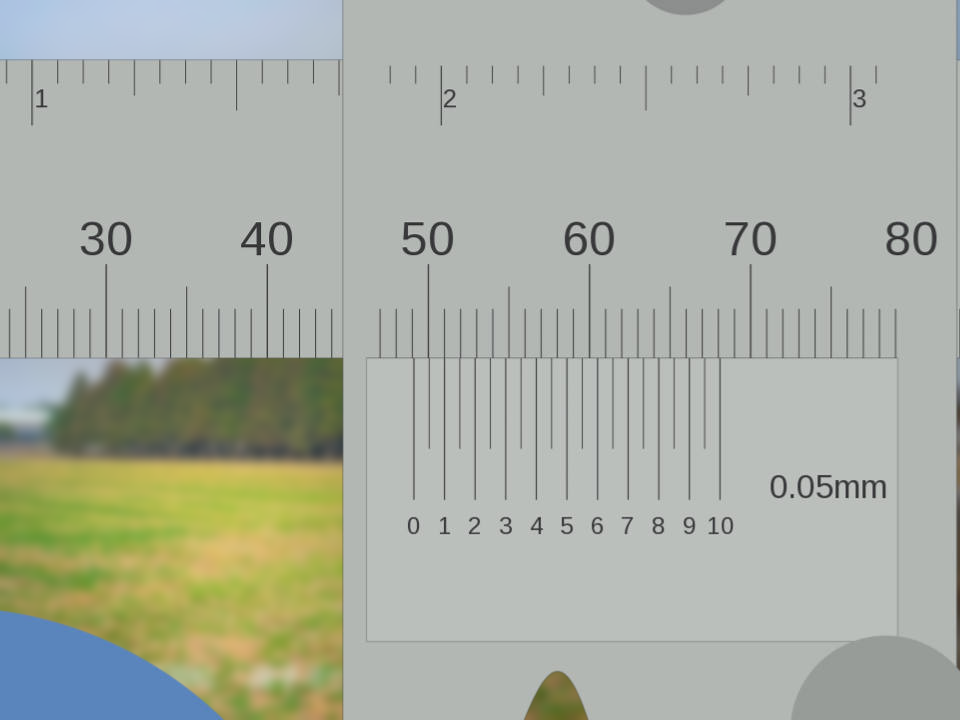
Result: 49.1 mm
